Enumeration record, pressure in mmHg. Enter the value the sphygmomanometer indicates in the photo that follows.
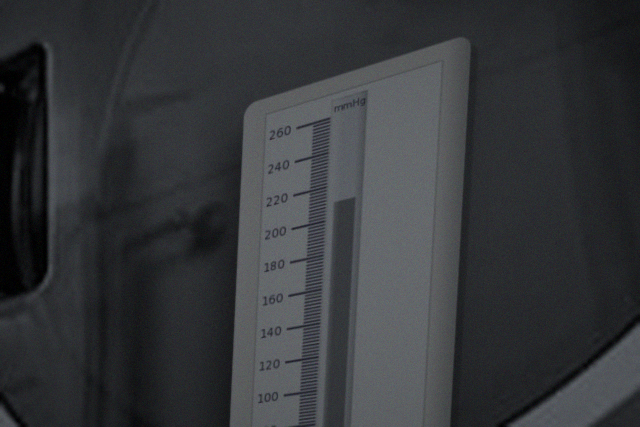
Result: 210 mmHg
